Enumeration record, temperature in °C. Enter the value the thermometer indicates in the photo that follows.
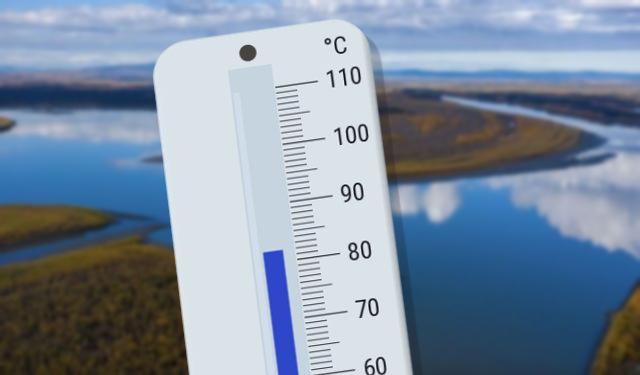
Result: 82 °C
